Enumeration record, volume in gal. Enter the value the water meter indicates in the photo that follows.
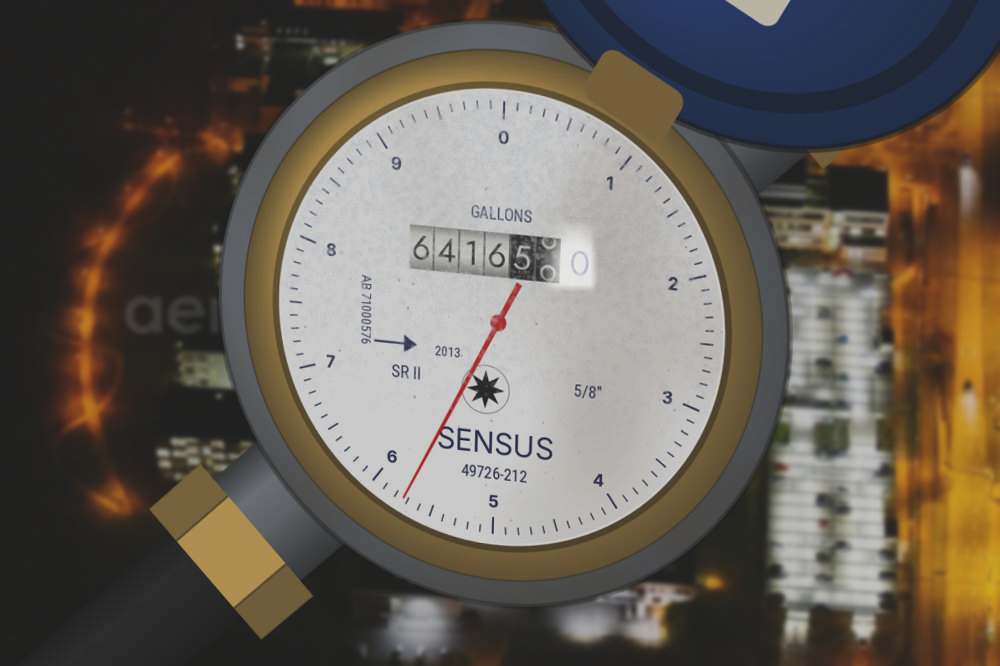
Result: 6416585.7 gal
